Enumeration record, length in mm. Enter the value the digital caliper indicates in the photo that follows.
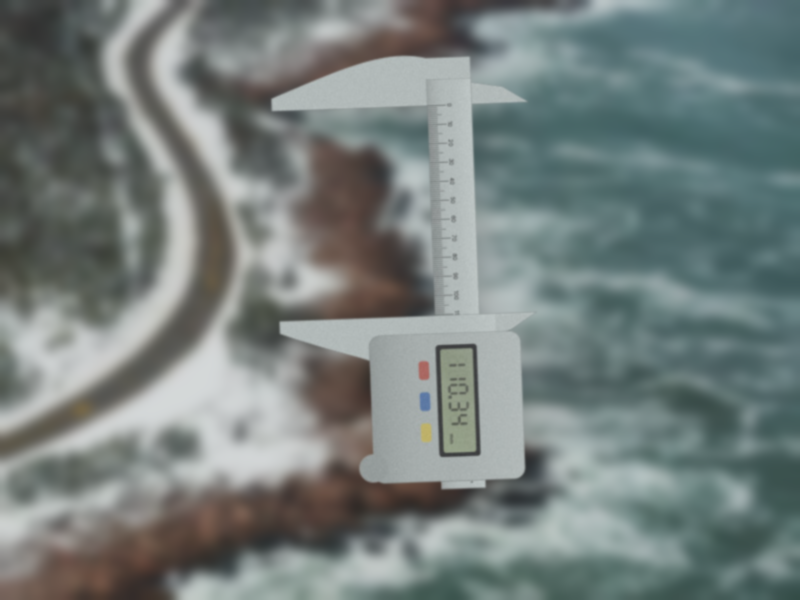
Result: 110.34 mm
